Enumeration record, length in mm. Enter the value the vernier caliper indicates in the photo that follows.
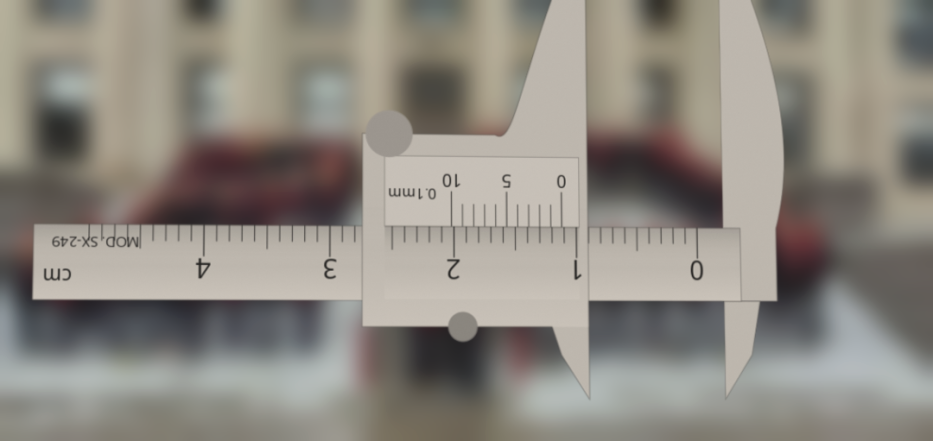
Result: 11.2 mm
